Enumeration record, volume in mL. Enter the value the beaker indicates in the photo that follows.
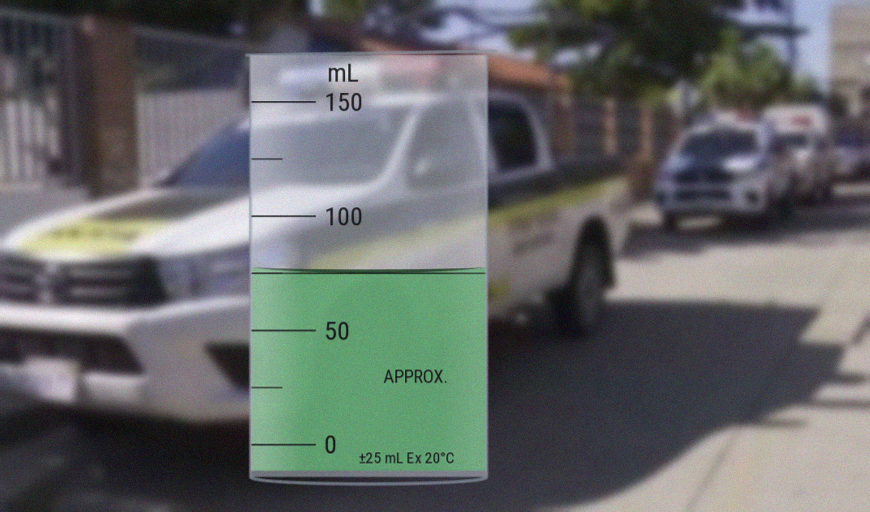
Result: 75 mL
